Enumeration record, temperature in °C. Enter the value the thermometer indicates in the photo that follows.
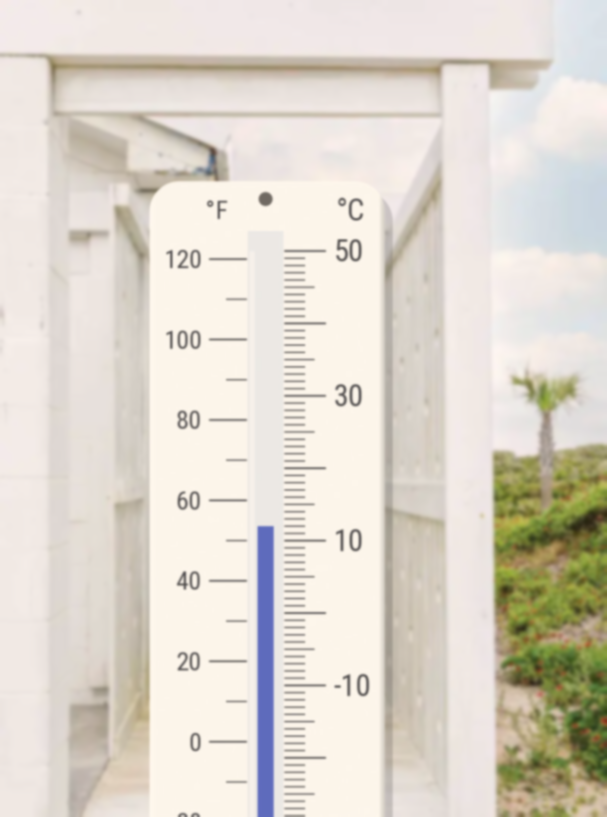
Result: 12 °C
